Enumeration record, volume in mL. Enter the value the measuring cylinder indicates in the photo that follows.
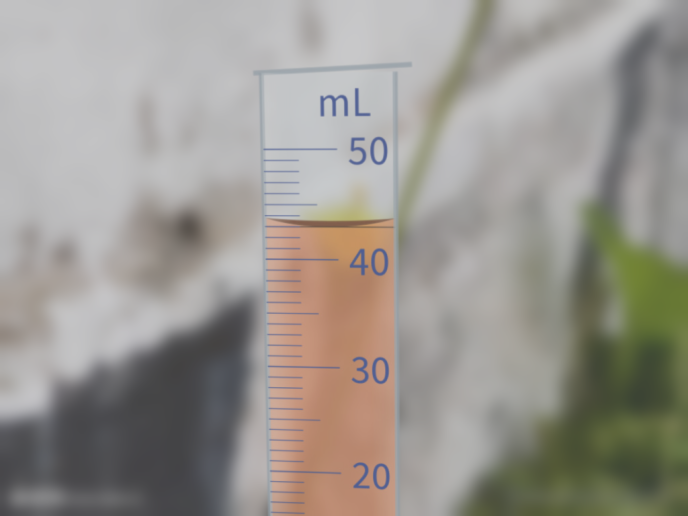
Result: 43 mL
